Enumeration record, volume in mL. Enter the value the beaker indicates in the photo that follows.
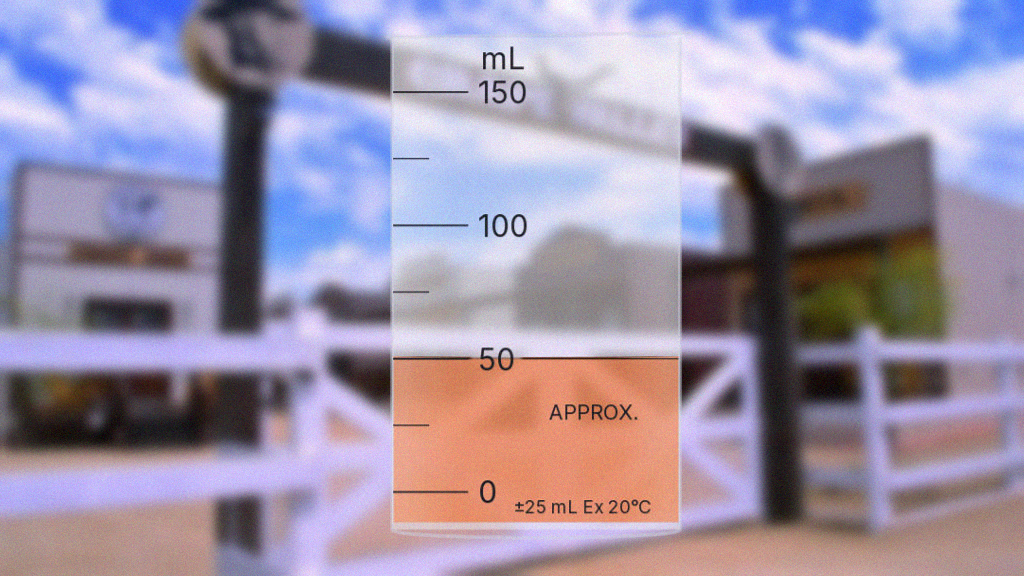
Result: 50 mL
